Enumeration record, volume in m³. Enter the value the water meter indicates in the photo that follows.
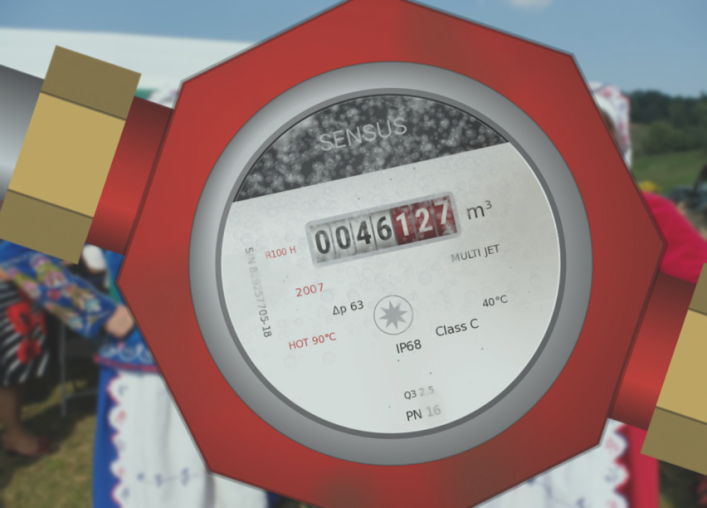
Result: 46.127 m³
